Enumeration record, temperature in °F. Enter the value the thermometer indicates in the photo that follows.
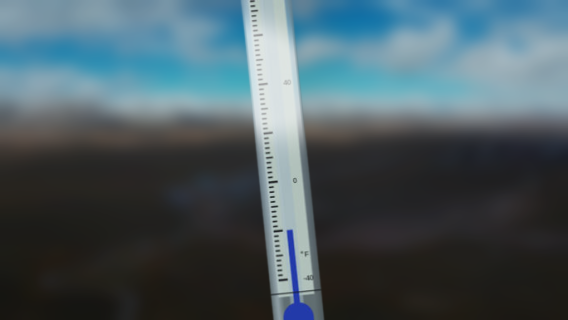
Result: -20 °F
